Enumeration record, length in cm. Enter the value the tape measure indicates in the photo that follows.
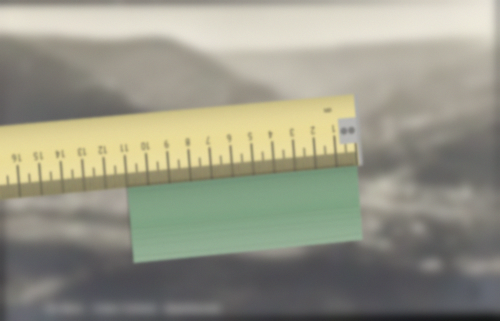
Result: 11 cm
